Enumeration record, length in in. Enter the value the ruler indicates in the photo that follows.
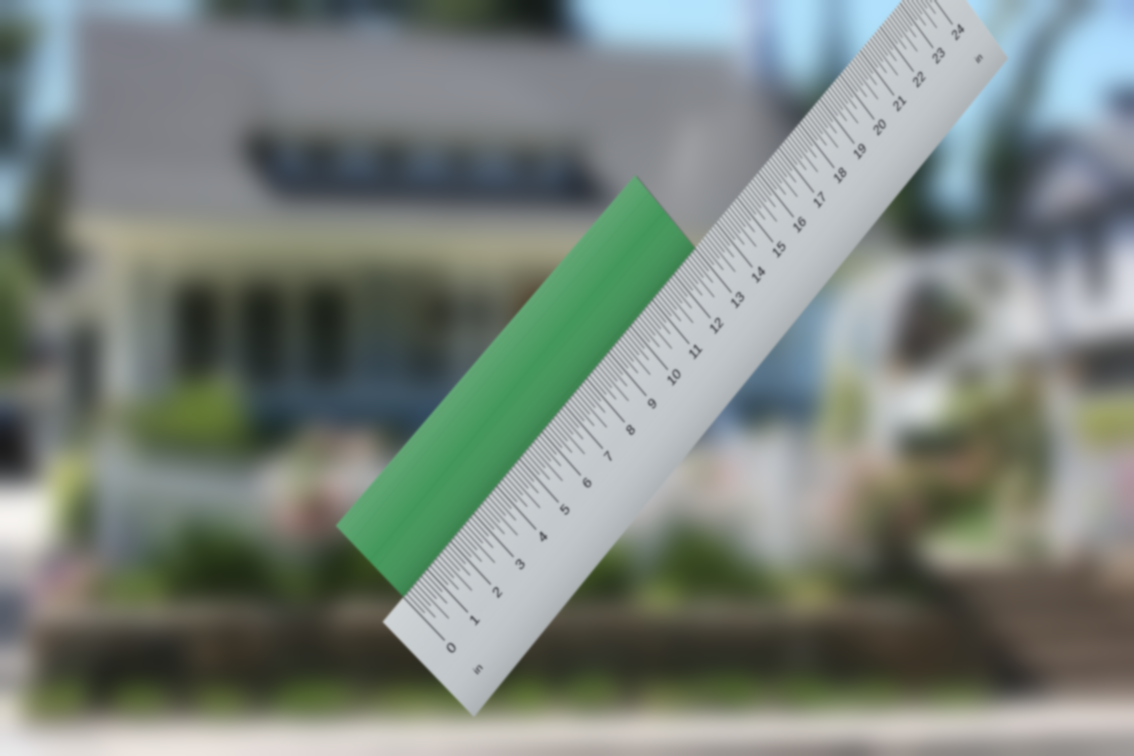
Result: 13 in
